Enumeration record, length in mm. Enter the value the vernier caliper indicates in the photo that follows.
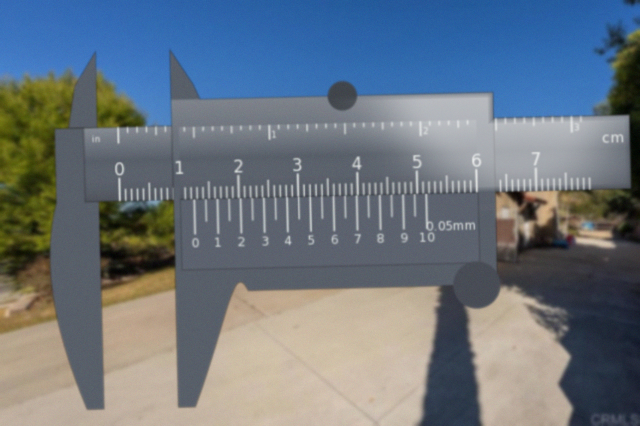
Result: 12.5 mm
